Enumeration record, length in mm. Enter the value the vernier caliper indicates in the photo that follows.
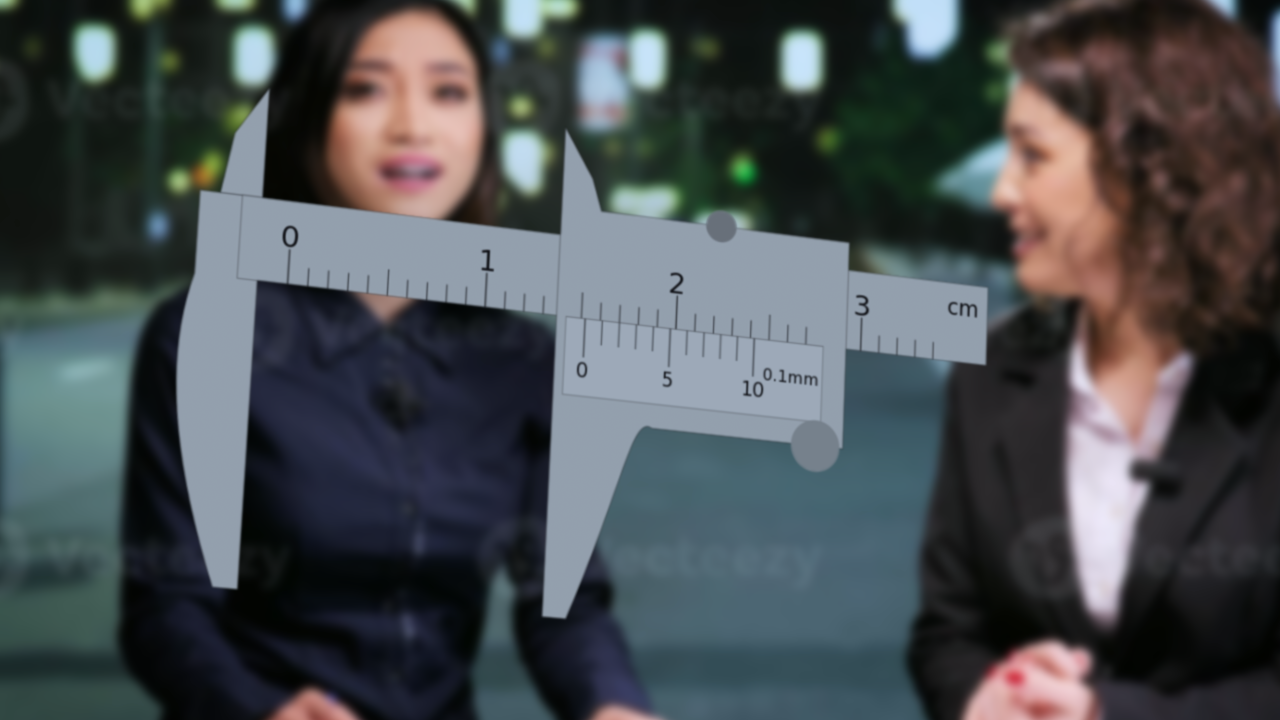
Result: 15.2 mm
